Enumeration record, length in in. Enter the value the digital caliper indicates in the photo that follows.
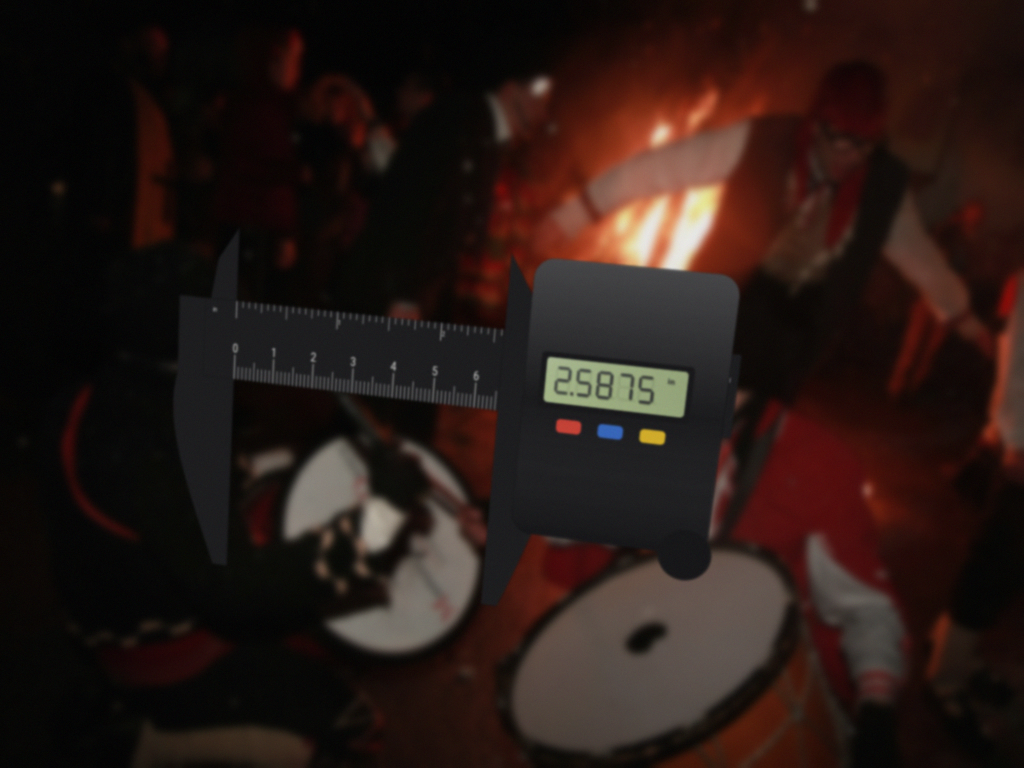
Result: 2.5875 in
